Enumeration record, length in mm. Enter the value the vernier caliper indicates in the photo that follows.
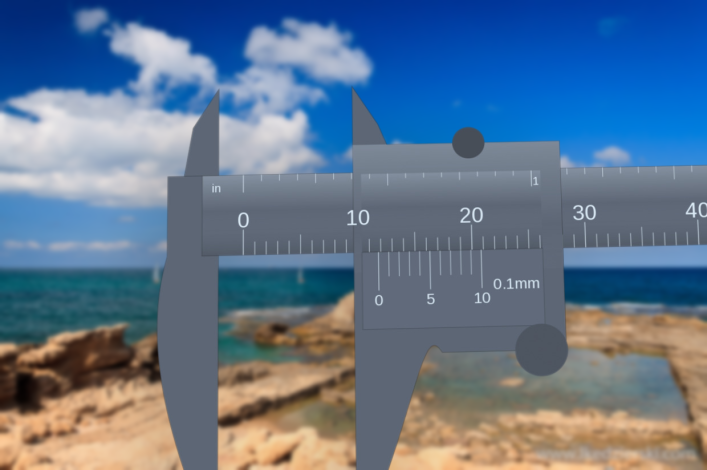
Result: 11.8 mm
